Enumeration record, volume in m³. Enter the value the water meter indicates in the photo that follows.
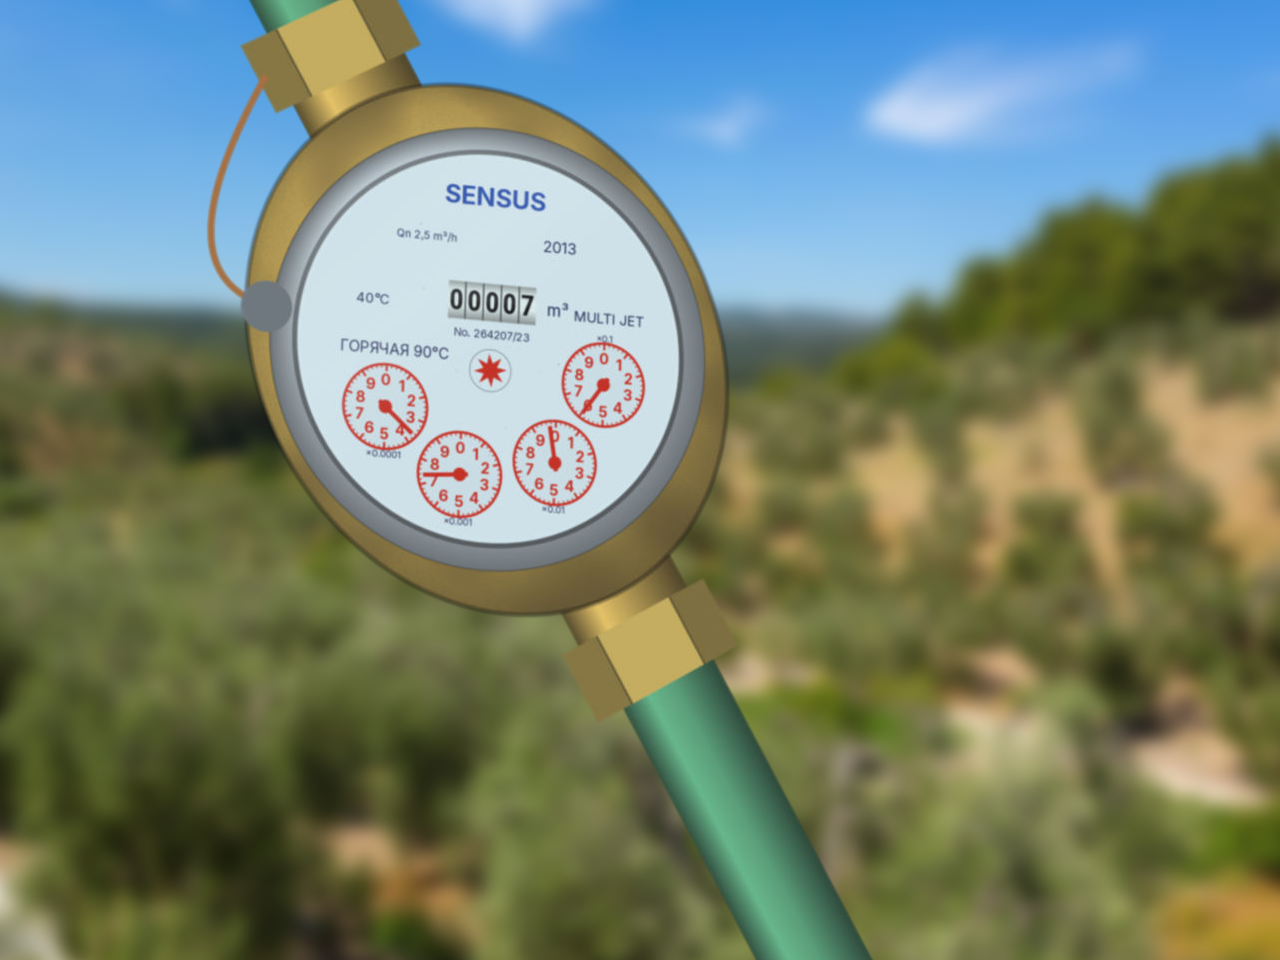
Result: 7.5973 m³
